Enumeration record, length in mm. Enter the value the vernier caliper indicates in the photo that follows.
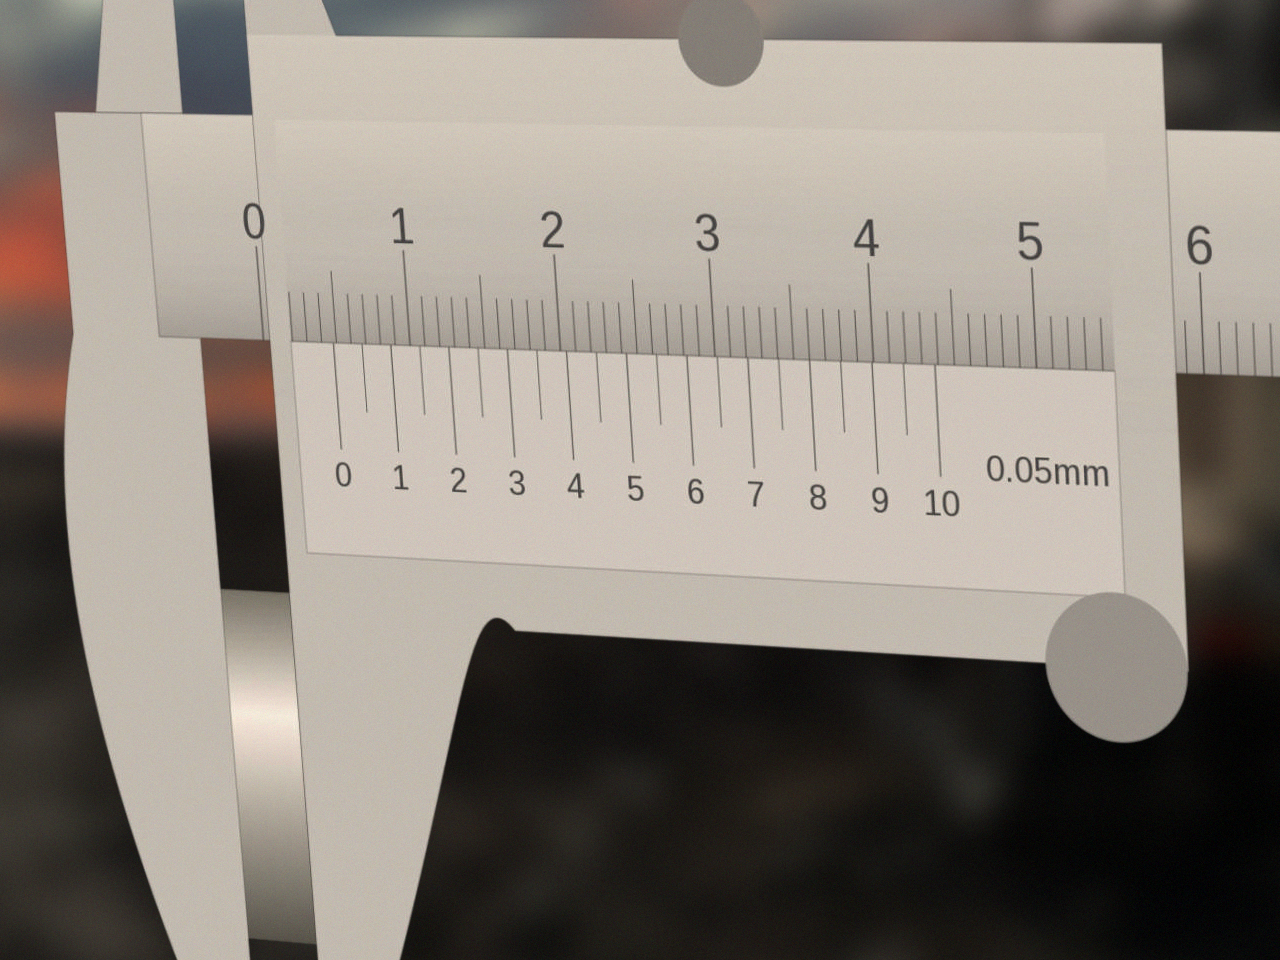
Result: 4.8 mm
